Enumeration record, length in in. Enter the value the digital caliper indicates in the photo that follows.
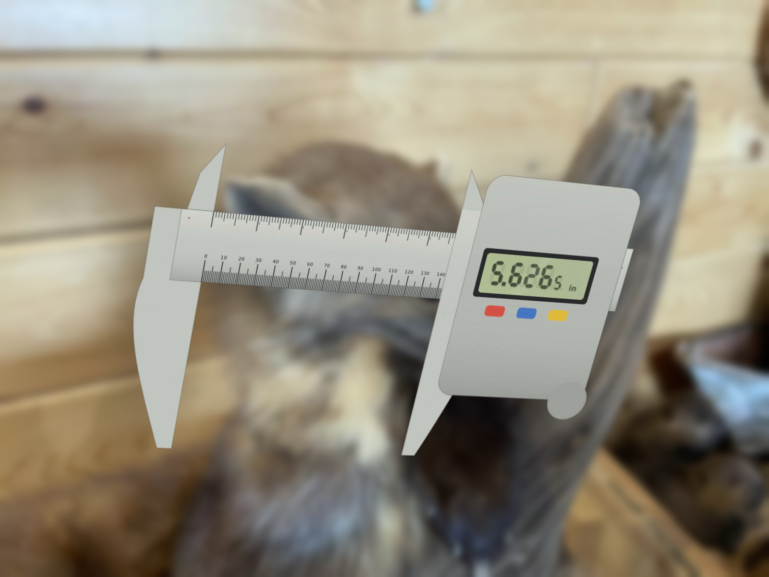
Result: 5.6265 in
